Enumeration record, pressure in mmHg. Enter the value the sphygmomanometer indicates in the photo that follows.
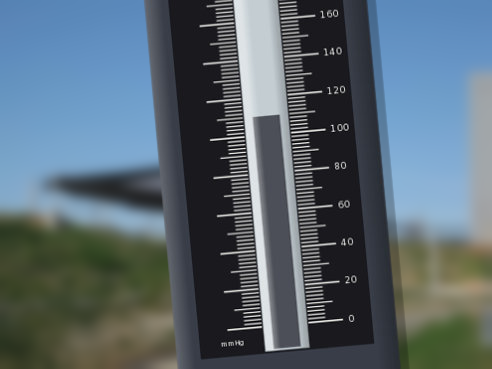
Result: 110 mmHg
